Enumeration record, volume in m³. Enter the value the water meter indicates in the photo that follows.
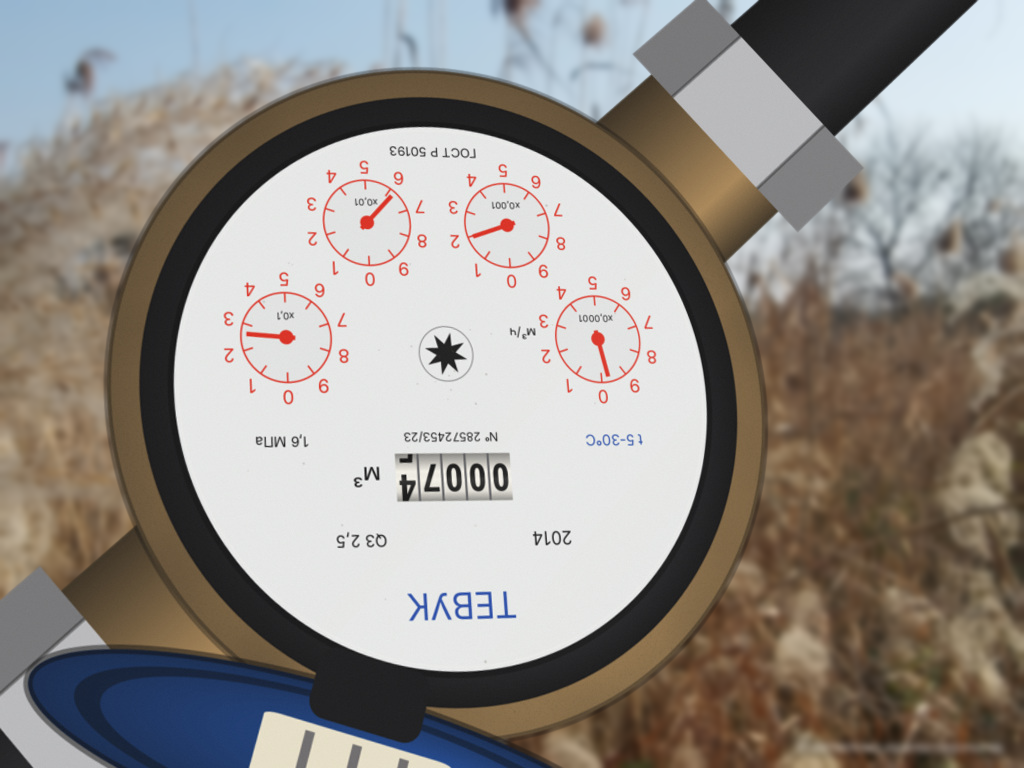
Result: 74.2619 m³
